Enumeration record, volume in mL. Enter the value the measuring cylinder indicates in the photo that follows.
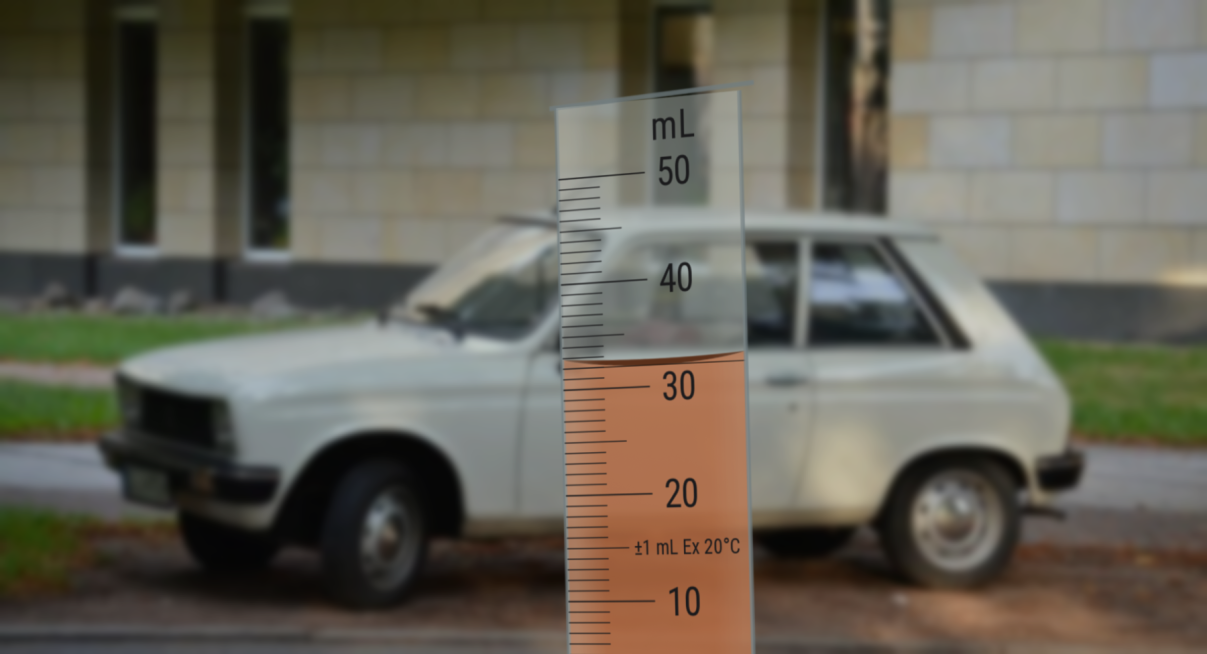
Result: 32 mL
